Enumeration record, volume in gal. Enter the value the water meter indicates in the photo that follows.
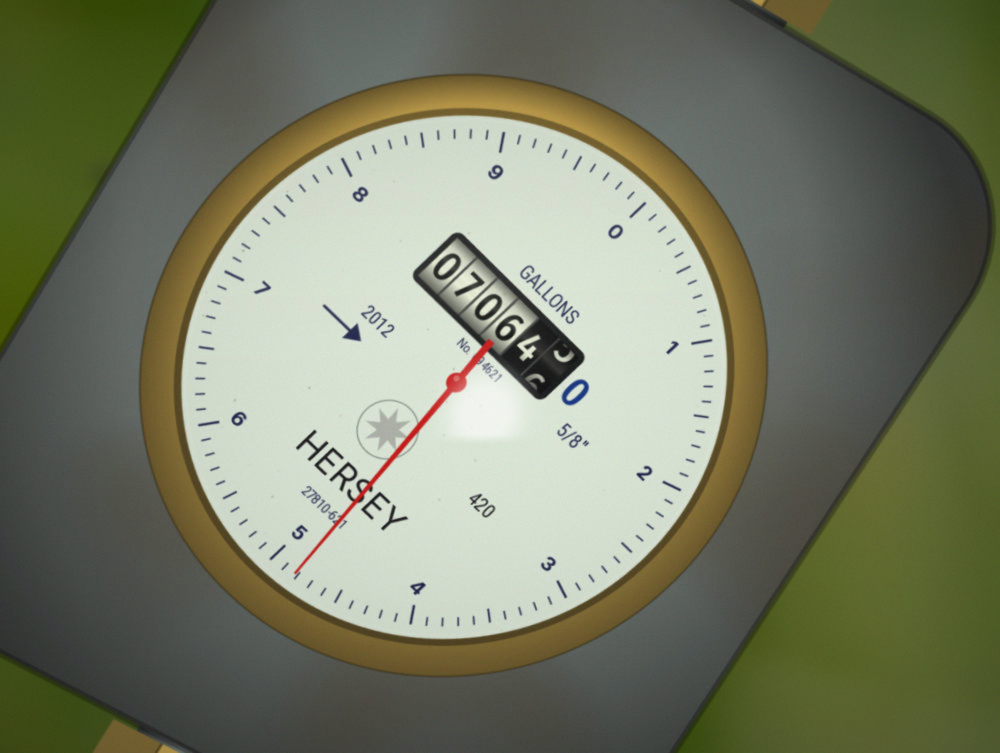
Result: 706454.8 gal
